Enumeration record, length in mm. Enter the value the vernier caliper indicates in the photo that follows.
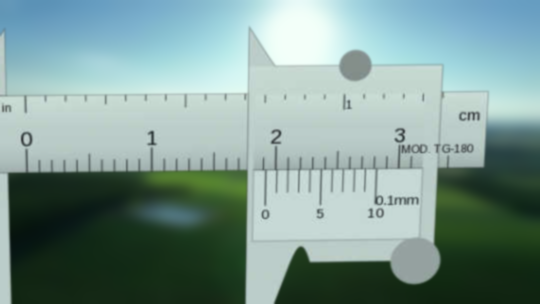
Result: 19.2 mm
